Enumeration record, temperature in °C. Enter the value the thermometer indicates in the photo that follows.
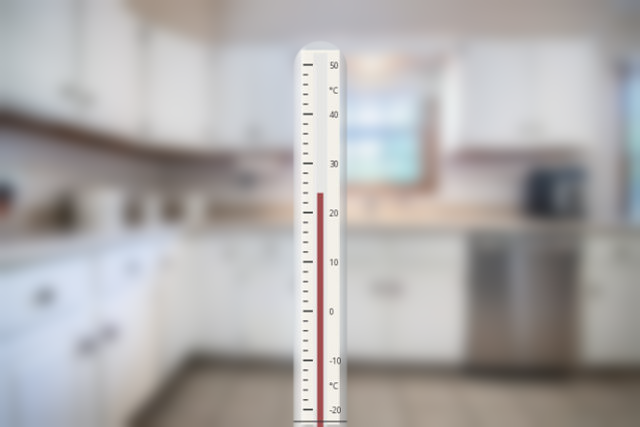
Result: 24 °C
